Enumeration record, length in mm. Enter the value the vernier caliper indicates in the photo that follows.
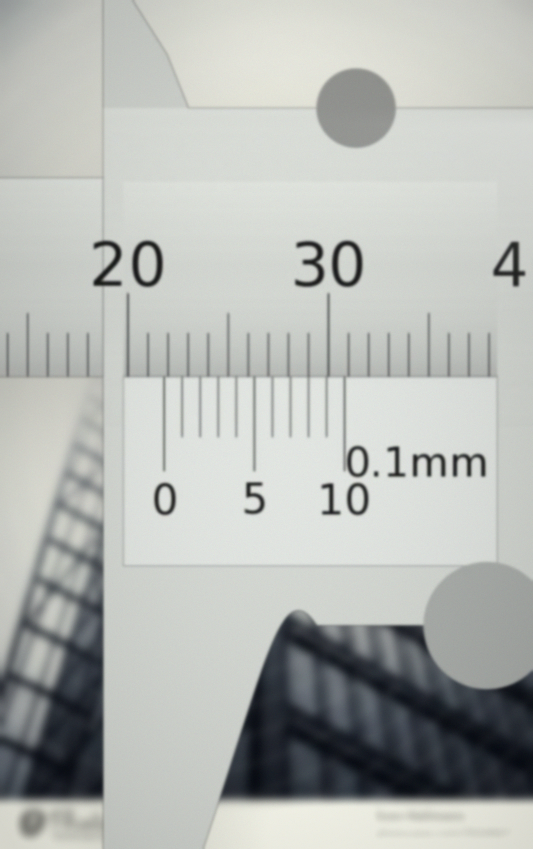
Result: 21.8 mm
